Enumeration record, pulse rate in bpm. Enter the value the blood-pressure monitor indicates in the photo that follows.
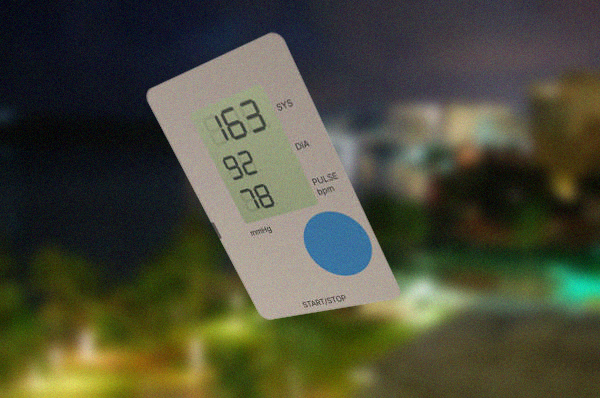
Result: 78 bpm
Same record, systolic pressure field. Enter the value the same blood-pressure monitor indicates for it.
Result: 163 mmHg
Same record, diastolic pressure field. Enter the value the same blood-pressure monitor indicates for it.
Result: 92 mmHg
